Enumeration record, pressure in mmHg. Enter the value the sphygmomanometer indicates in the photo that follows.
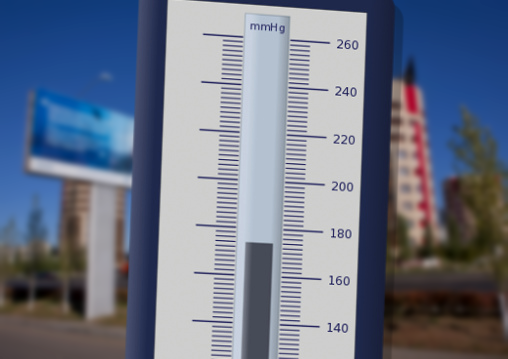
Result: 174 mmHg
